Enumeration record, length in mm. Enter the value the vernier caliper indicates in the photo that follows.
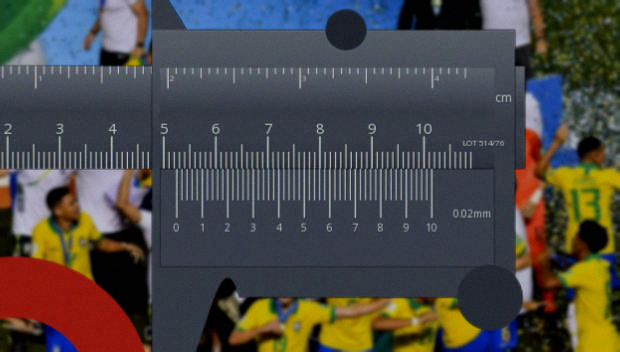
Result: 52.5 mm
